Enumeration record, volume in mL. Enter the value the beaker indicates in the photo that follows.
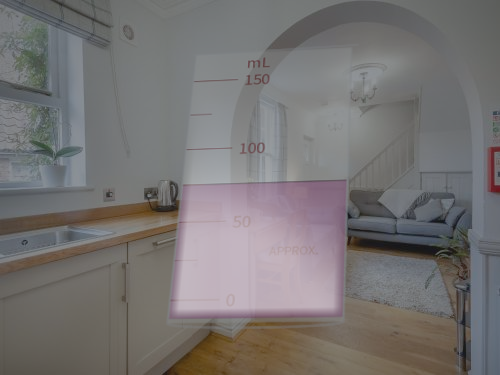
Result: 75 mL
